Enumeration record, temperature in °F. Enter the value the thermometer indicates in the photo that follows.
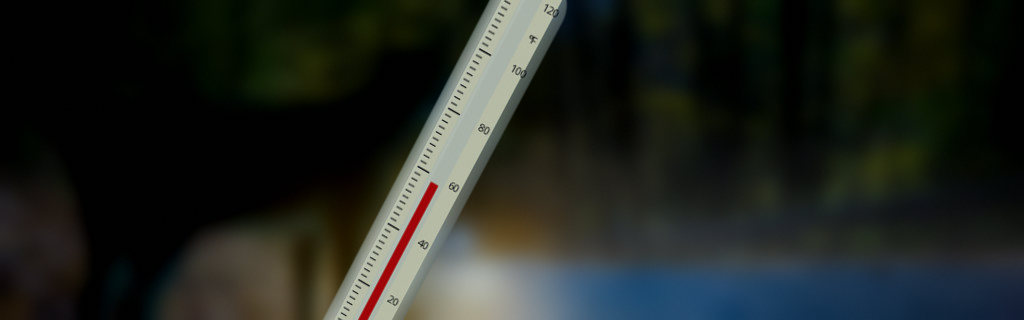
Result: 58 °F
